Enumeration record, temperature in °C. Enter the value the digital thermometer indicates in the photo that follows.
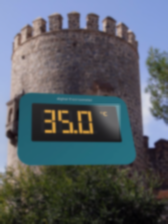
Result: 35.0 °C
